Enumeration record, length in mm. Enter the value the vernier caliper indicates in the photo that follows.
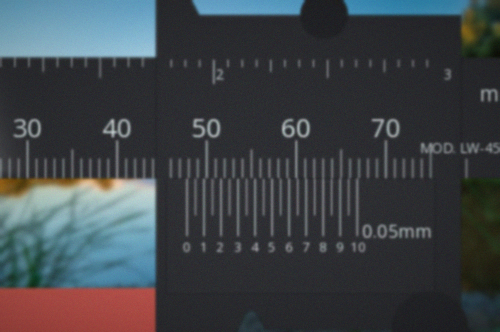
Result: 47.8 mm
